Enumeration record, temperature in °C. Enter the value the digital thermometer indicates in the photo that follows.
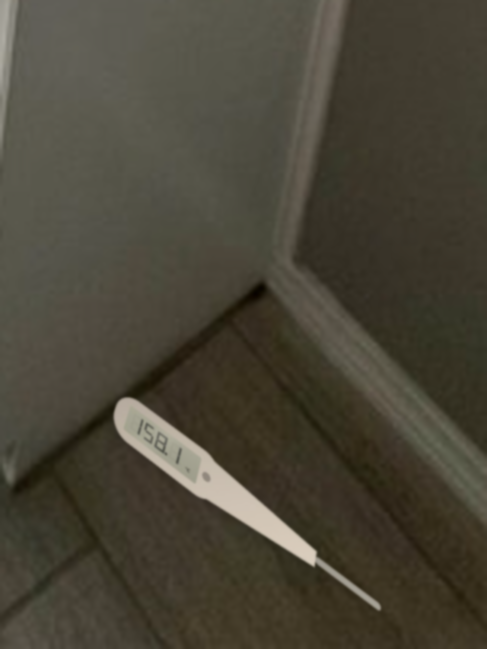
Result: 158.1 °C
